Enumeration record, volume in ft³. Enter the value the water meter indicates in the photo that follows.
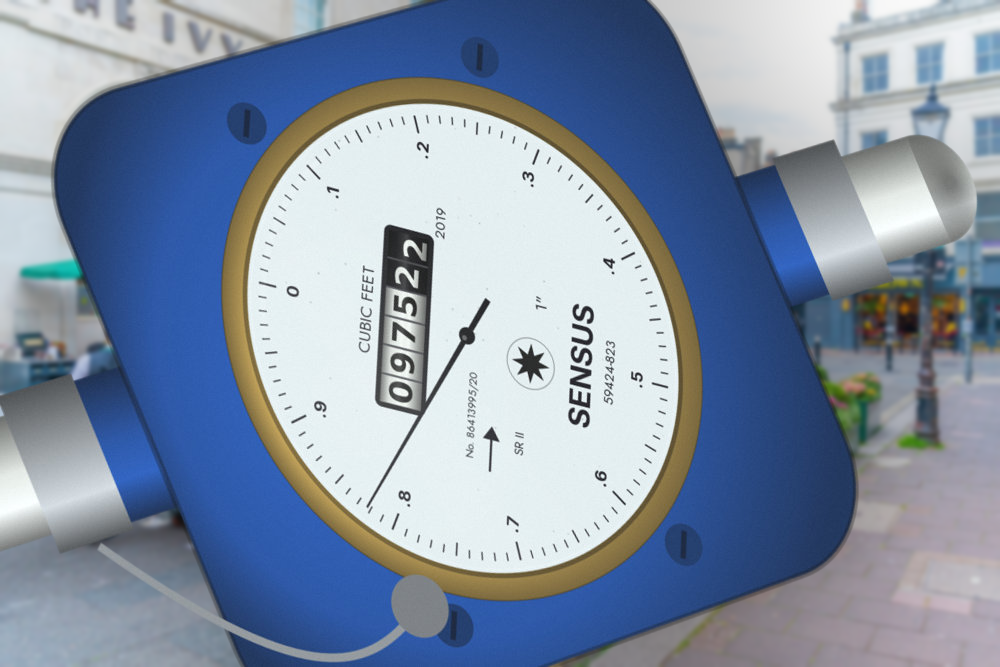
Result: 97521.82 ft³
